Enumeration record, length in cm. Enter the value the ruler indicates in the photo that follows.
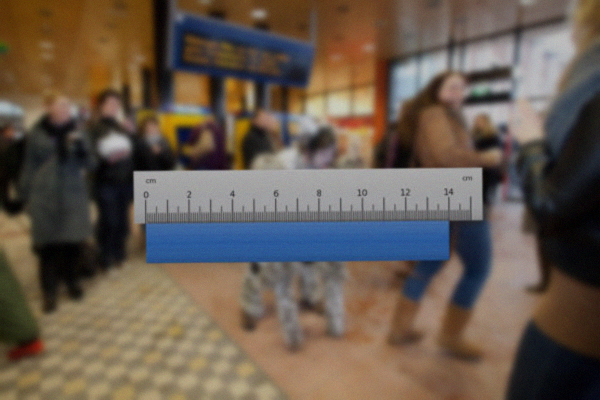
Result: 14 cm
